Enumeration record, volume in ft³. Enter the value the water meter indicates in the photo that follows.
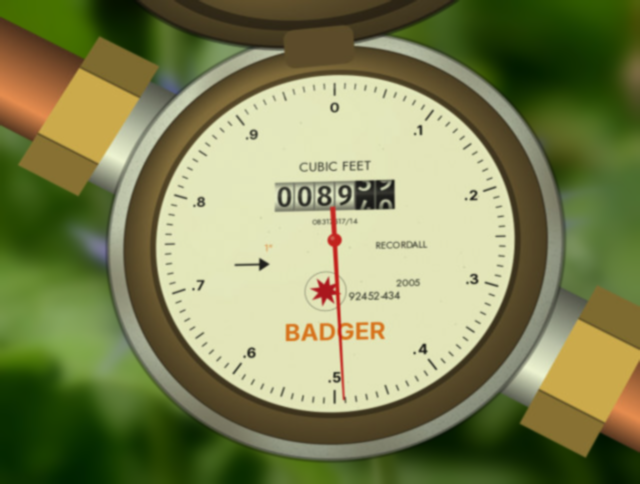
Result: 8939.49 ft³
